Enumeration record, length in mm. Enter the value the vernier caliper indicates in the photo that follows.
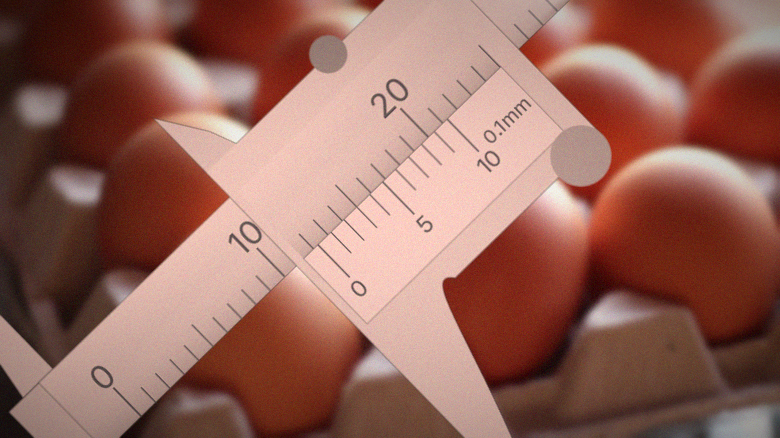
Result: 12.3 mm
